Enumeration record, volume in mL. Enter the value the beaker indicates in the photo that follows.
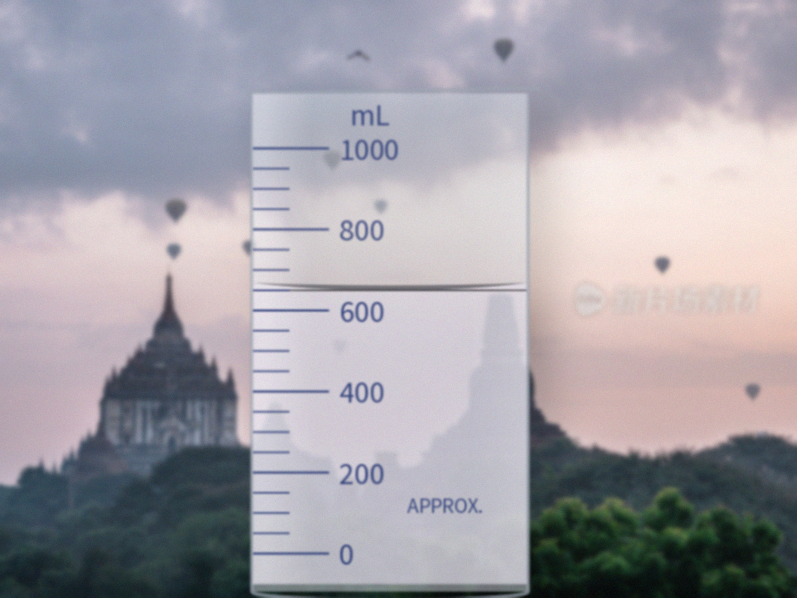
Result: 650 mL
